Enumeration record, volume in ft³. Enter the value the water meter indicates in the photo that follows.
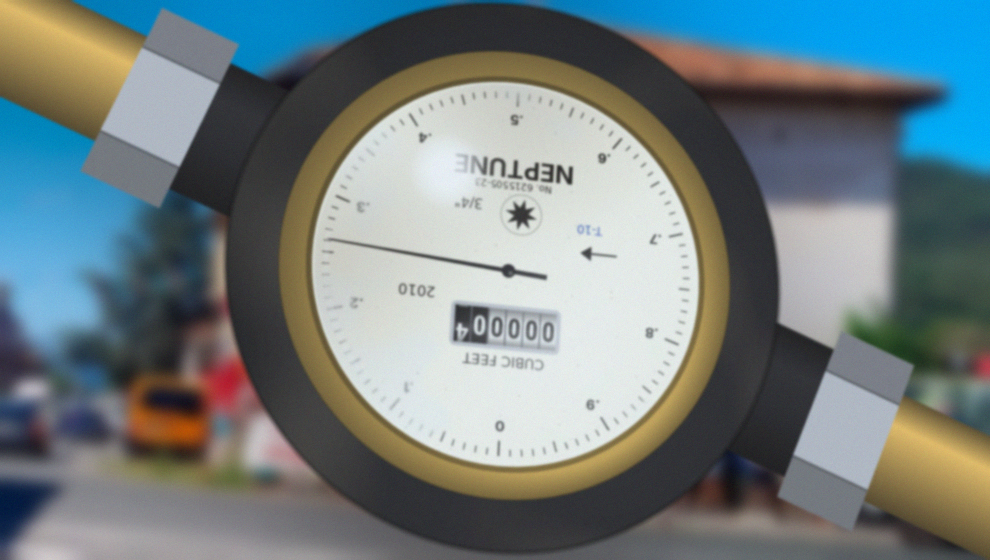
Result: 4.26 ft³
